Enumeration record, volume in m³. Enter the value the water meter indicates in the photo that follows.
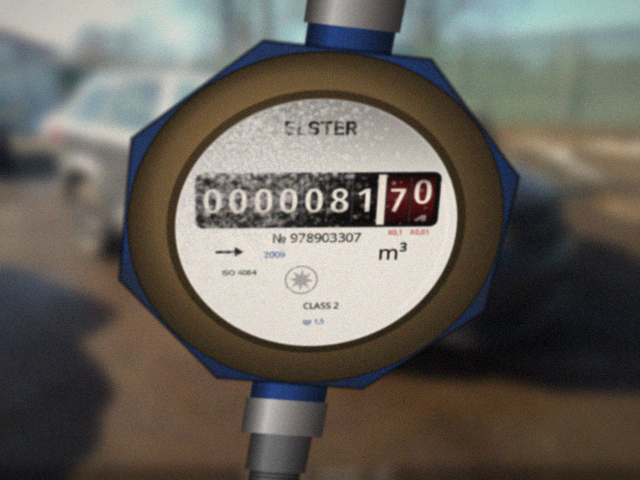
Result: 81.70 m³
